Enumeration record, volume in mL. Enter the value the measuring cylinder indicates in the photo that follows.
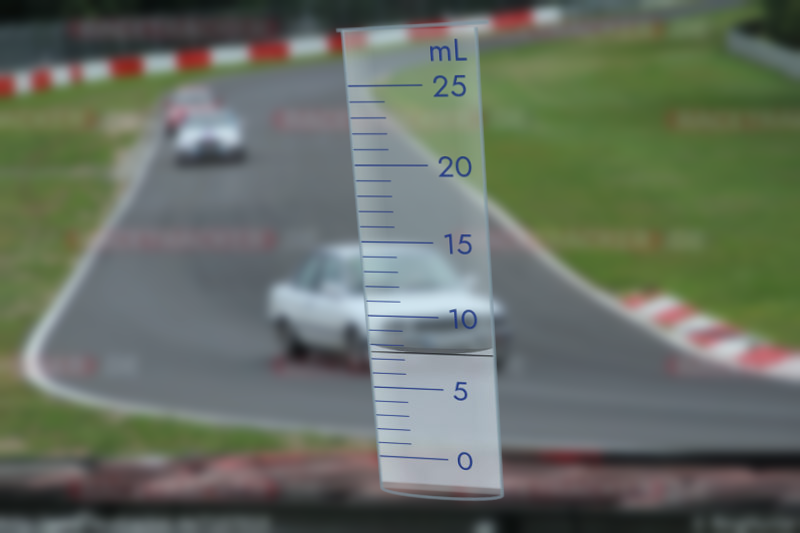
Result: 7.5 mL
